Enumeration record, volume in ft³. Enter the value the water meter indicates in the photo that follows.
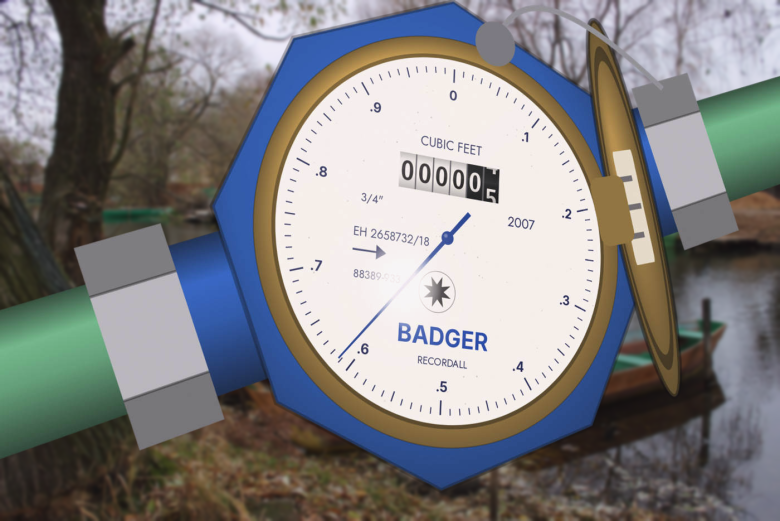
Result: 4.61 ft³
